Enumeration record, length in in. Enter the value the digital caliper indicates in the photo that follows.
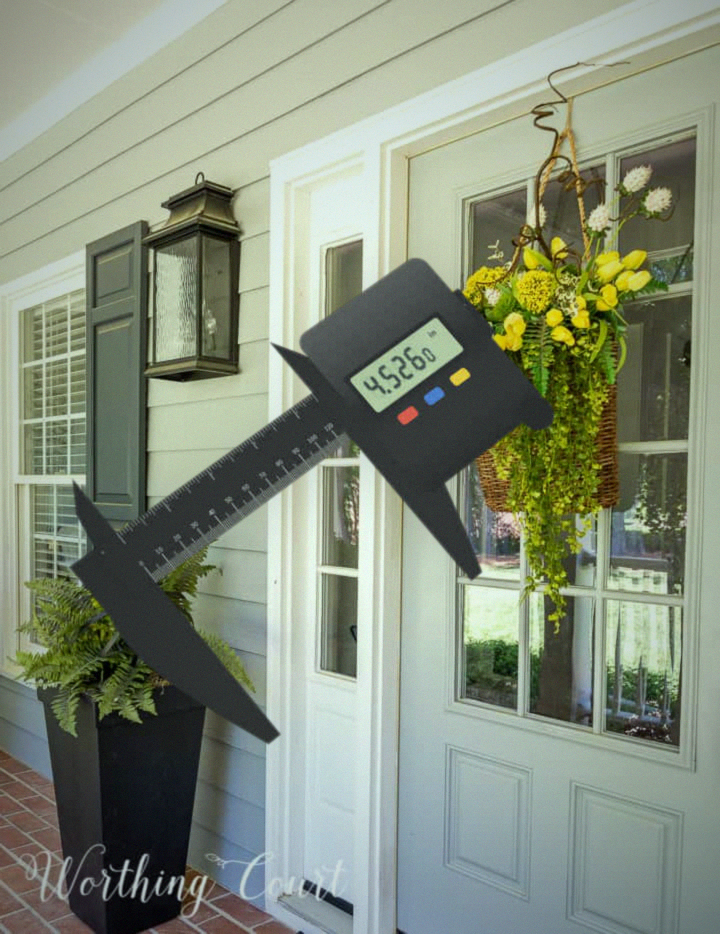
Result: 4.5260 in
